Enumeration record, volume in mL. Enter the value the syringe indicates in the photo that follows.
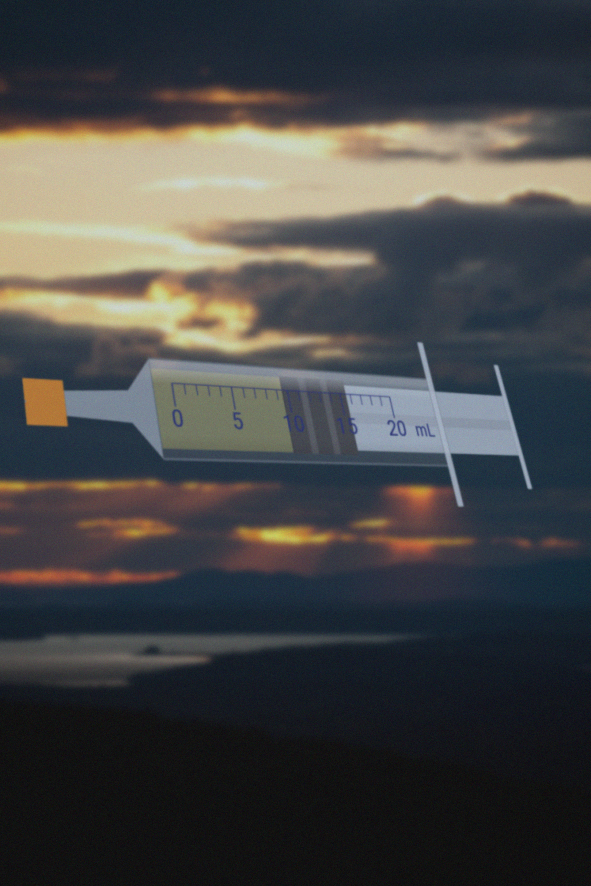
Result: 9.5 mL
